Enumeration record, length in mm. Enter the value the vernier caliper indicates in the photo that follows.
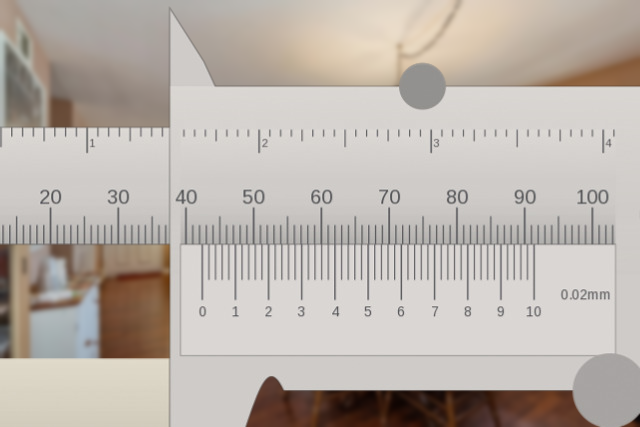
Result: 42.4 mm
